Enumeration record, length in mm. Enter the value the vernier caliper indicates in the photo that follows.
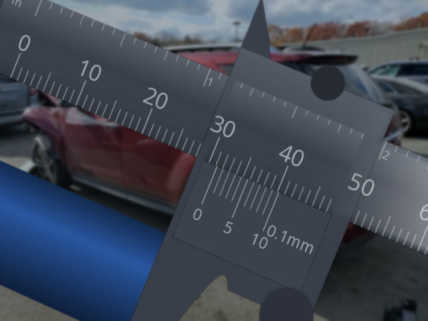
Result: 31.2 mm
